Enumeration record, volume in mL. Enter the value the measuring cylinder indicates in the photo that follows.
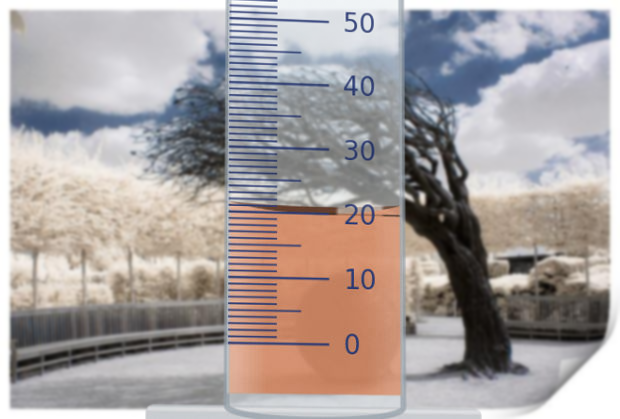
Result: 20 mL
